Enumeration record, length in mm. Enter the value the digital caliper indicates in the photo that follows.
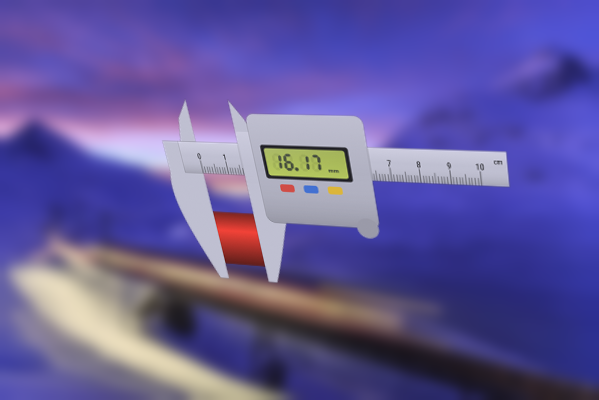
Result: 16.17 mm
